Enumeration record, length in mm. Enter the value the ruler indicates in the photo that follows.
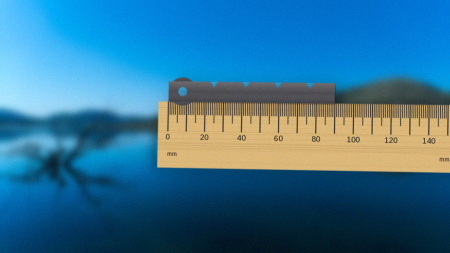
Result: 90 mm
